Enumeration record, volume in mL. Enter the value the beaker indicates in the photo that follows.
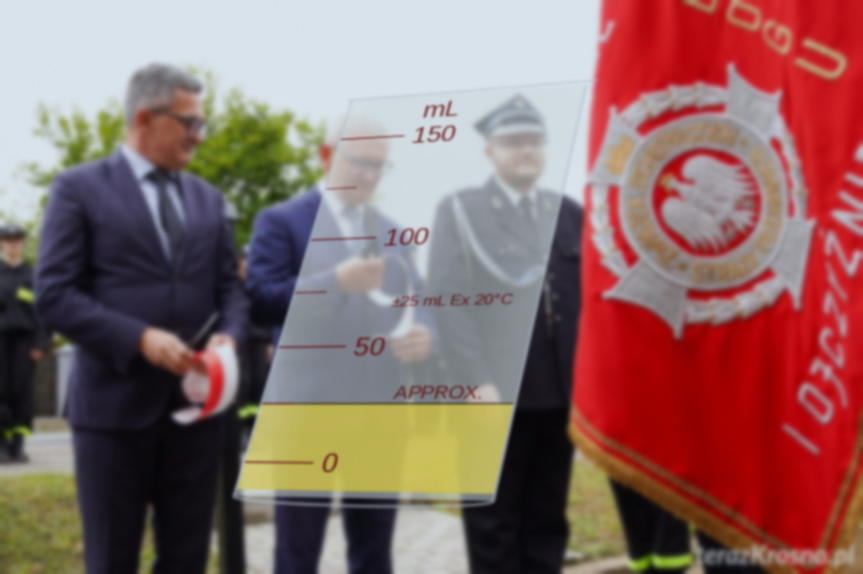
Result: 25 mL
